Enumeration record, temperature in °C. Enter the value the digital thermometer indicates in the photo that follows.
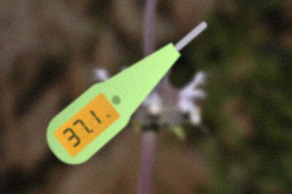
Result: 37.1 °C
